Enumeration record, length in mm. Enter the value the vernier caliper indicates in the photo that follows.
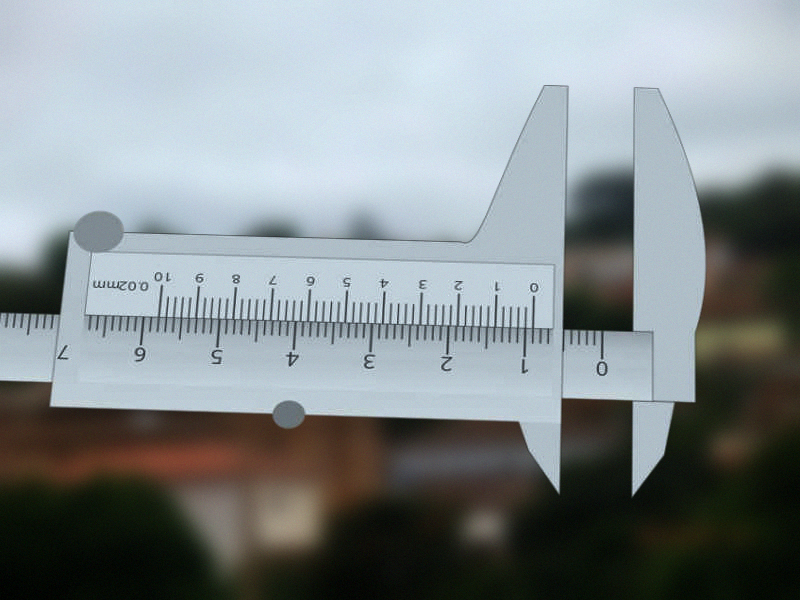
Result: 9.0 mm
